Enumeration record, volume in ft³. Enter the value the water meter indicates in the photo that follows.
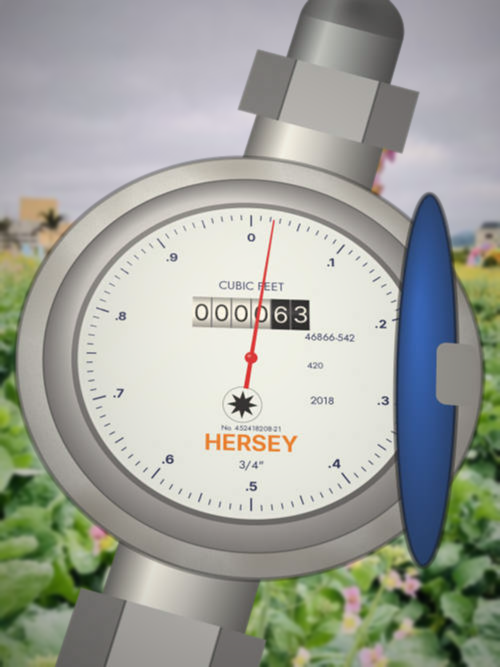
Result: 63.02 ft³
